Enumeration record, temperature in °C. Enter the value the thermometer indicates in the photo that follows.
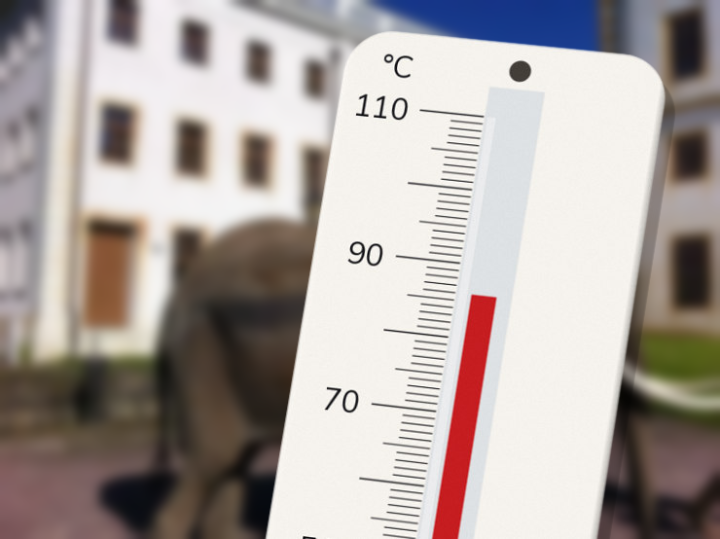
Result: 86 °C
